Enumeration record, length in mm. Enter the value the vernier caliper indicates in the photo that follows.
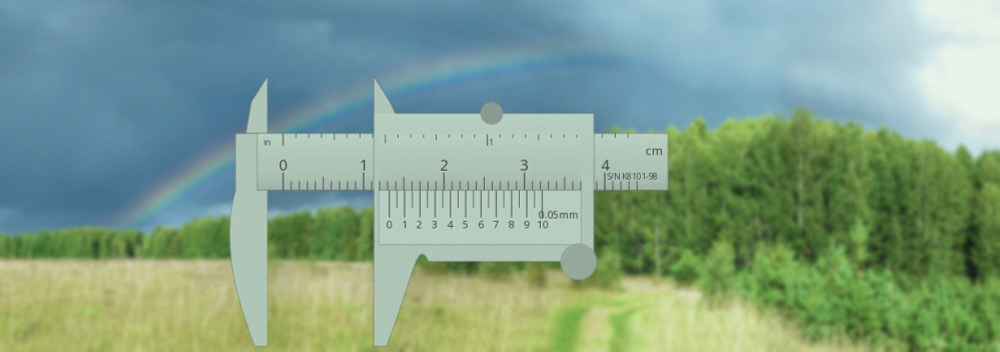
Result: 13.2 mm
